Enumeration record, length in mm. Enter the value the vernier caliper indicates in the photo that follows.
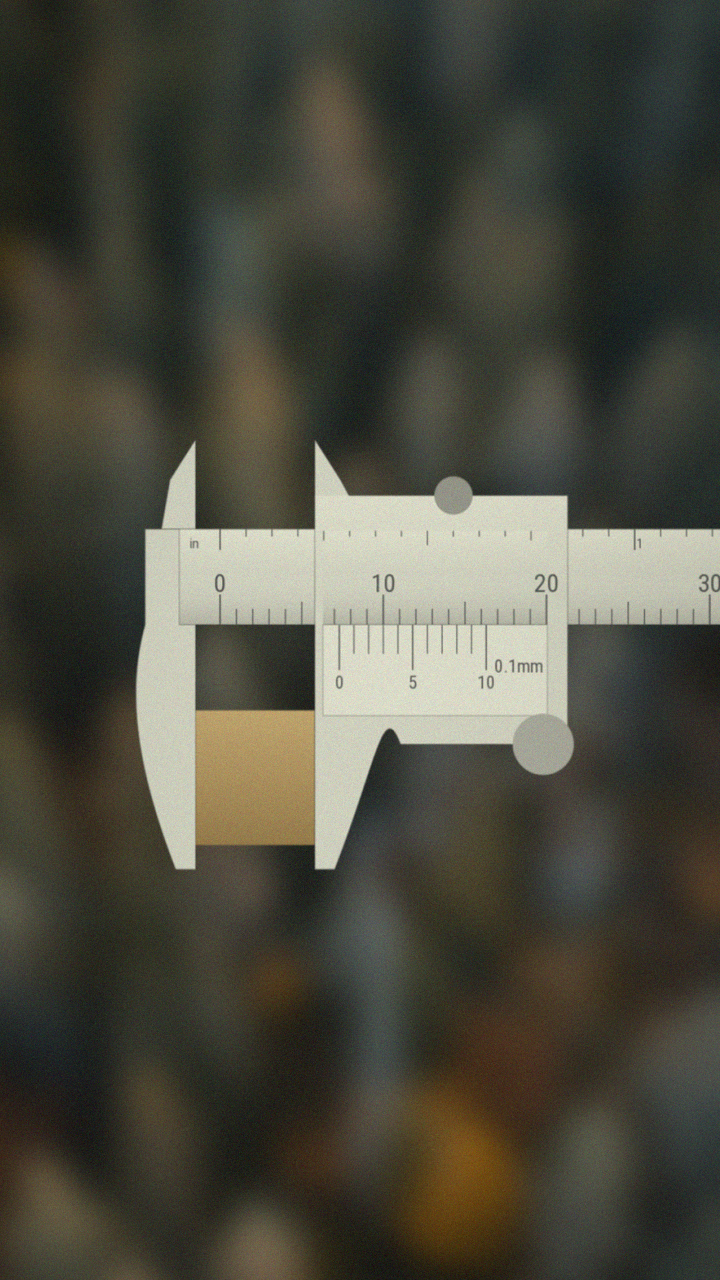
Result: 7.3 mm
